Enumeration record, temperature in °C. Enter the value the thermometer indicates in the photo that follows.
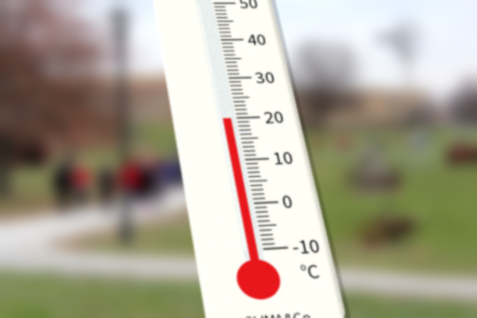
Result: 20 °C
